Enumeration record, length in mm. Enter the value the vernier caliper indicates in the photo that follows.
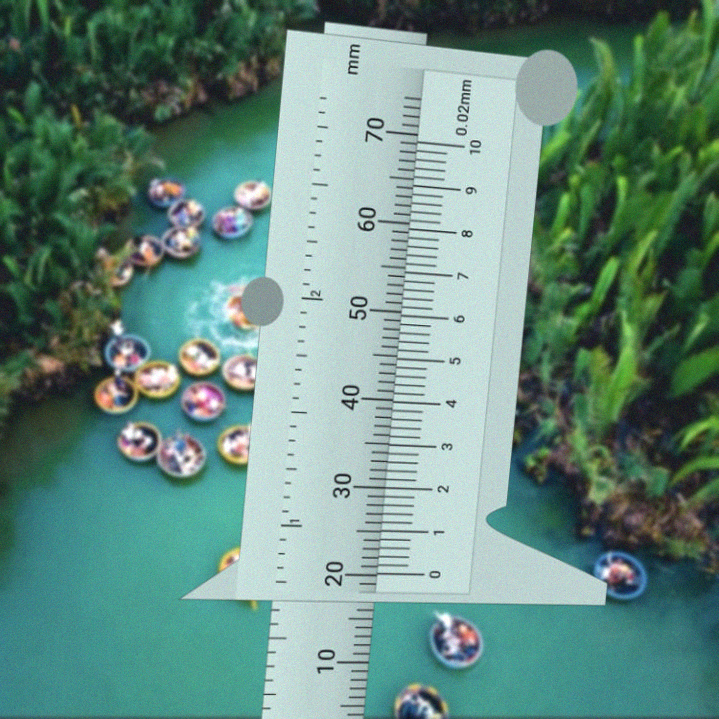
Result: 20.2 mm
